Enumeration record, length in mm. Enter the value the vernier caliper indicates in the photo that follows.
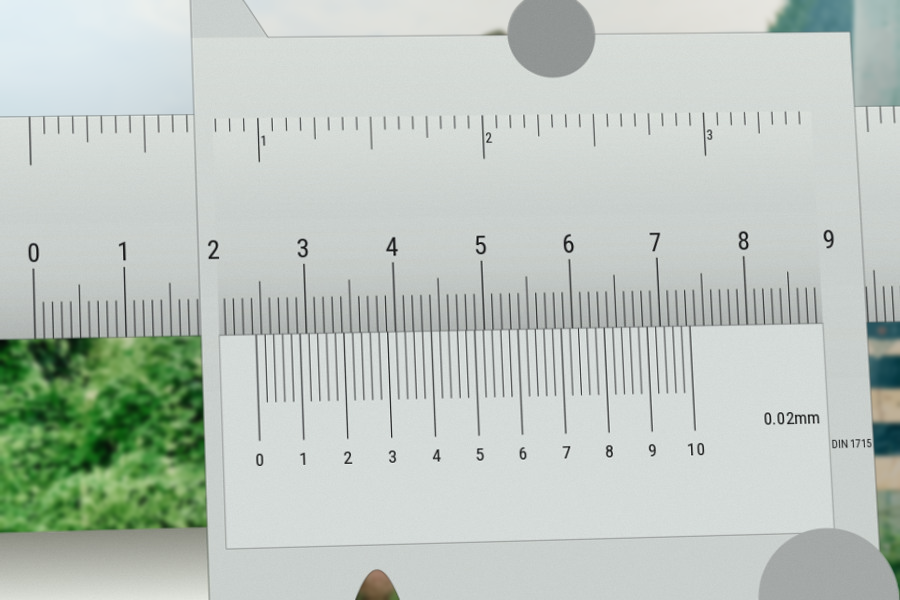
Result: 24.4 mm
